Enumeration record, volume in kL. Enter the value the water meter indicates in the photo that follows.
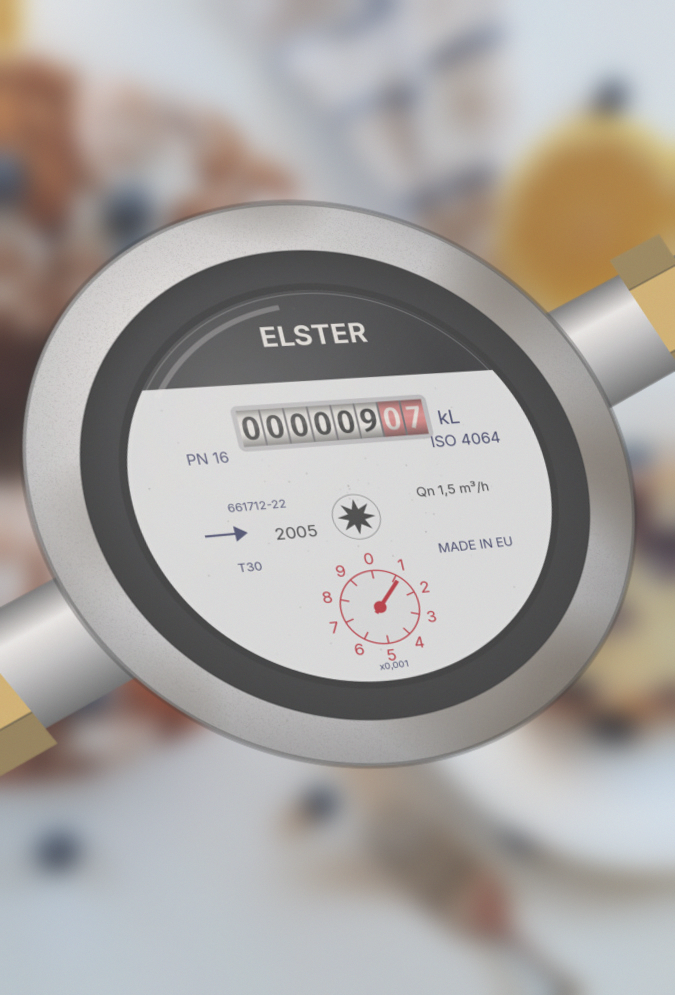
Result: 9.071 kL
